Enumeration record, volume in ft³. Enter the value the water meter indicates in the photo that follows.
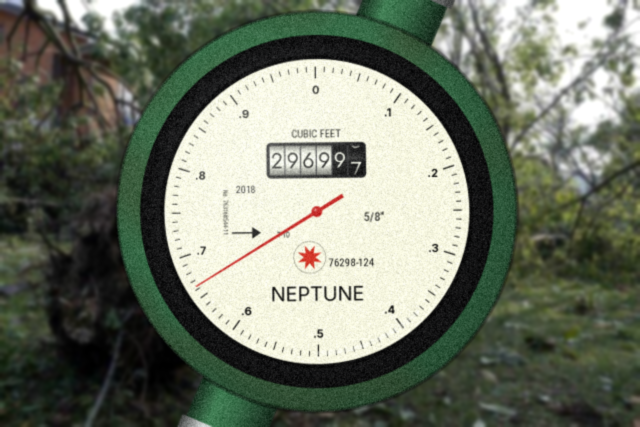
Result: 296996.66 ft³
